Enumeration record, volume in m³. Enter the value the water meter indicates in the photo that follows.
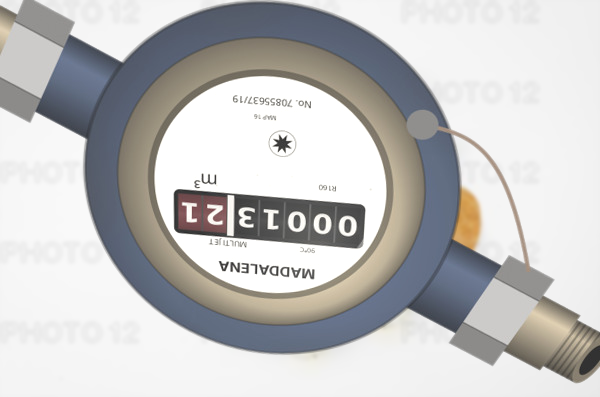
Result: 13.21 m³
